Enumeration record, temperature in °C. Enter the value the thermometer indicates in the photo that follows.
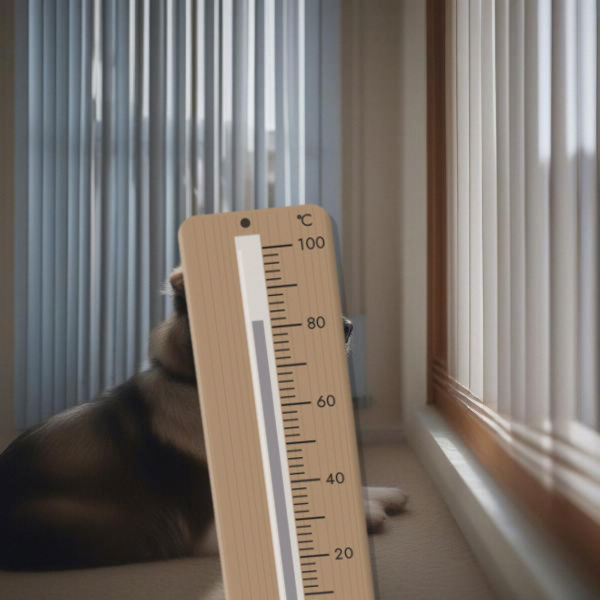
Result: 82 °C
